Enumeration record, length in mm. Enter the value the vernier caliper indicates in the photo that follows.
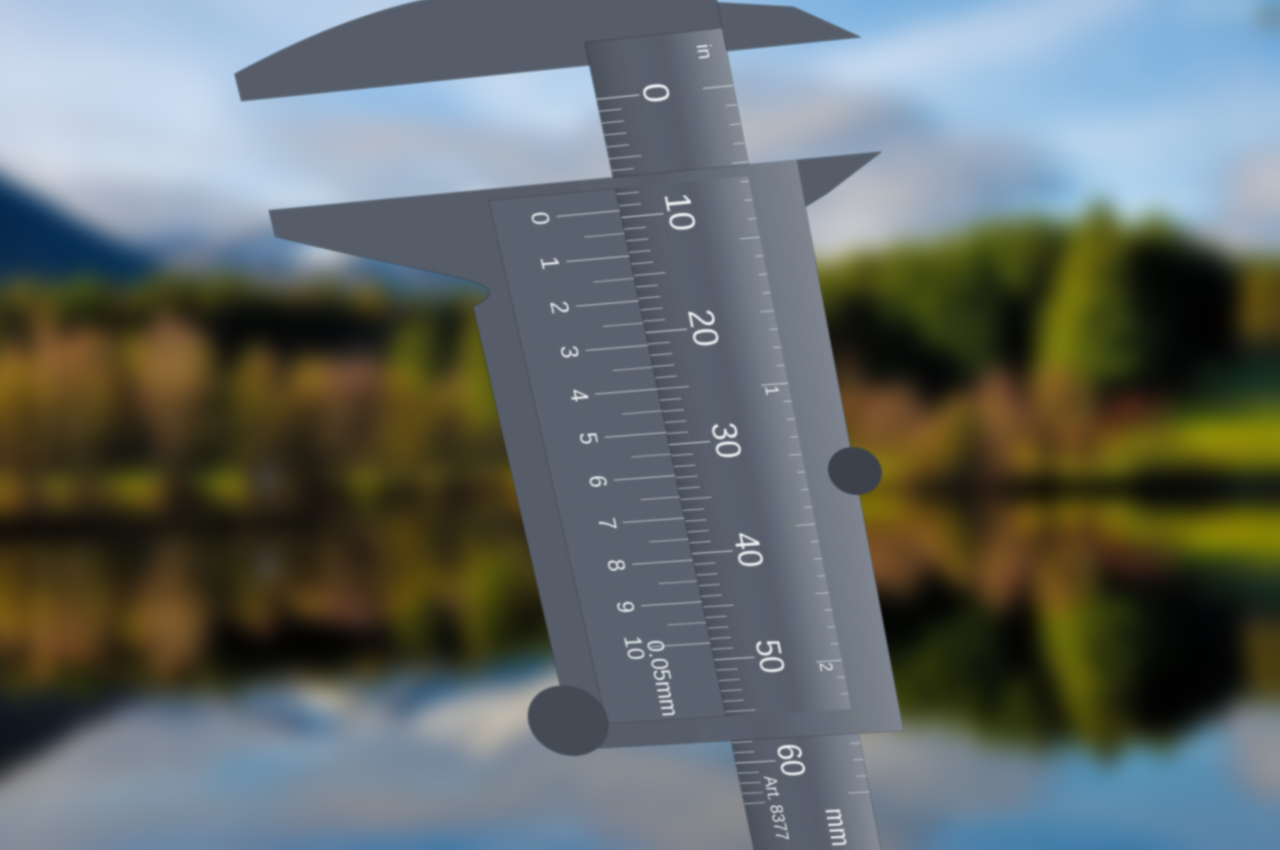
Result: 9.4 mm
